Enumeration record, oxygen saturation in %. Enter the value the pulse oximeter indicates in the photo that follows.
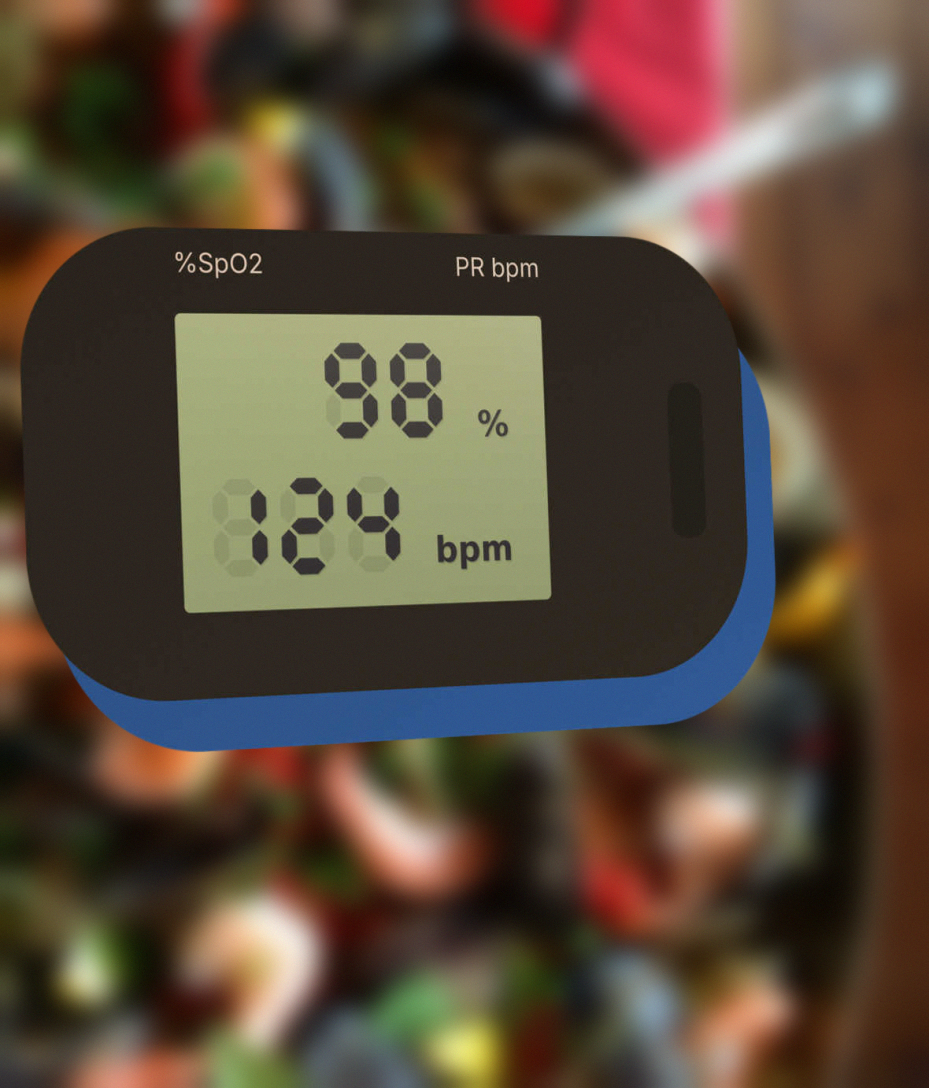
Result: 98 %
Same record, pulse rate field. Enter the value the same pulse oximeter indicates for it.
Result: 124 bpm
